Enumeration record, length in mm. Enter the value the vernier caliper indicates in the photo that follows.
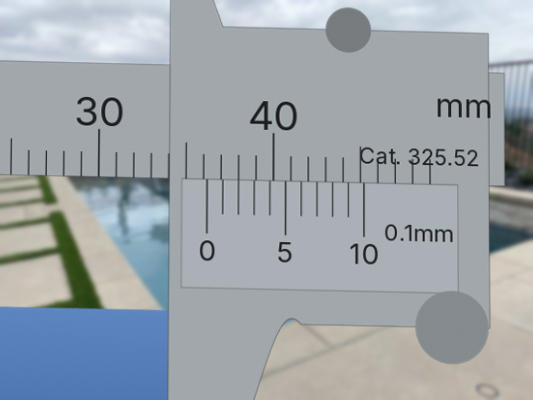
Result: 36.2 mm
